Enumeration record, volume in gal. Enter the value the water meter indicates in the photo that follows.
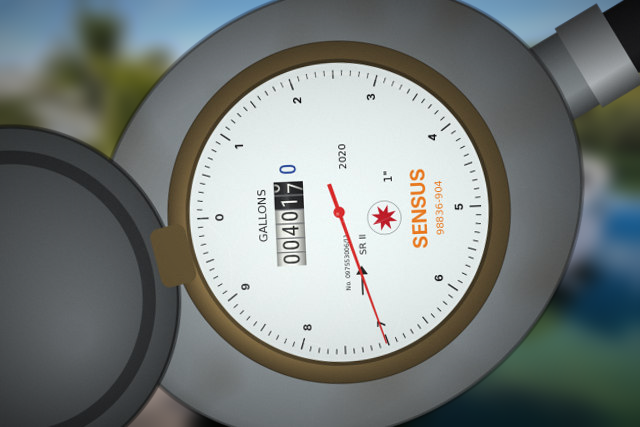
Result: 40167.0 gal
